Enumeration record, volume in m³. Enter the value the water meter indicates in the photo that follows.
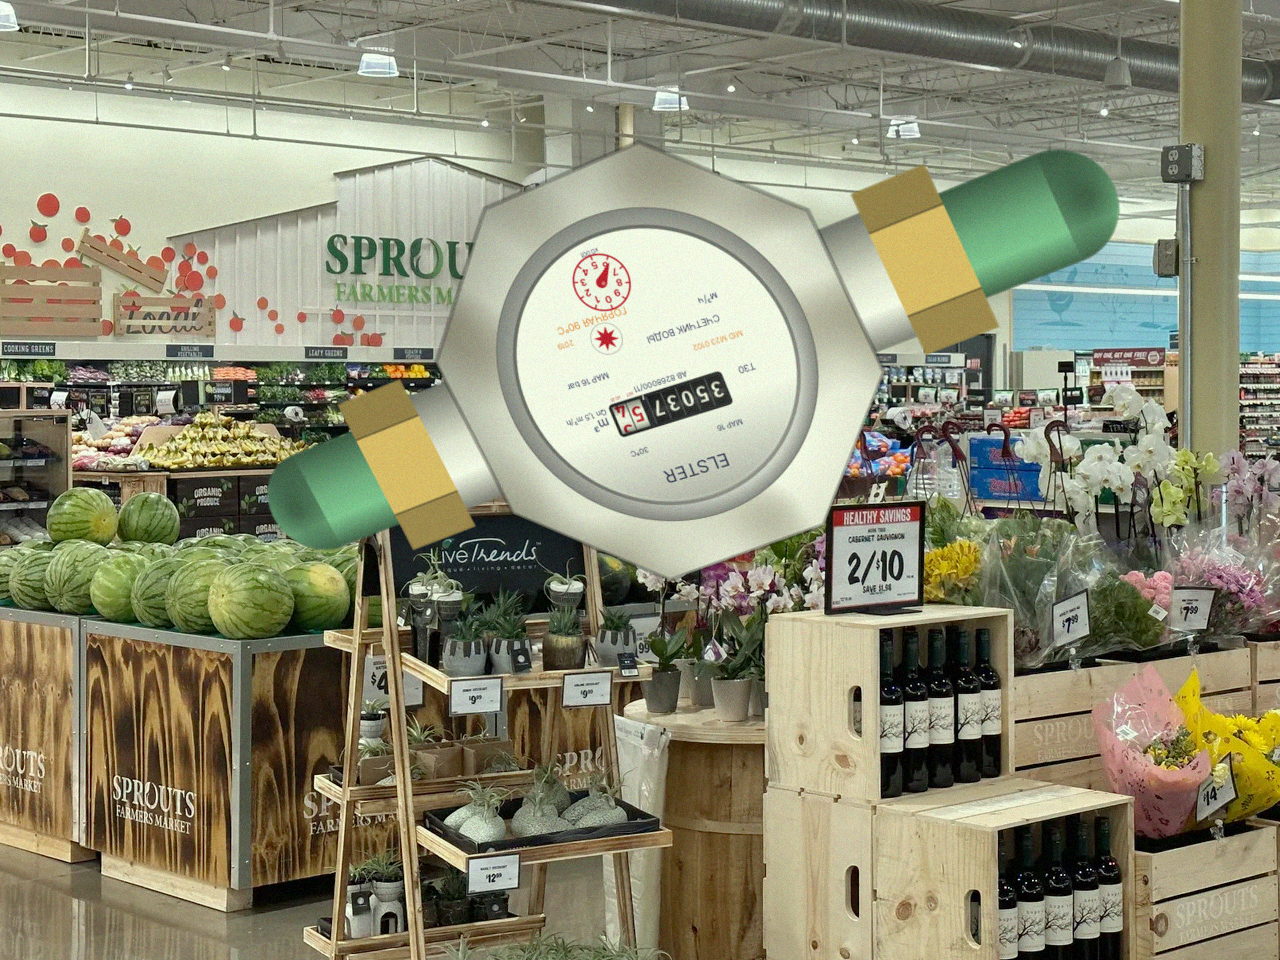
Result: 35037.536 m³
